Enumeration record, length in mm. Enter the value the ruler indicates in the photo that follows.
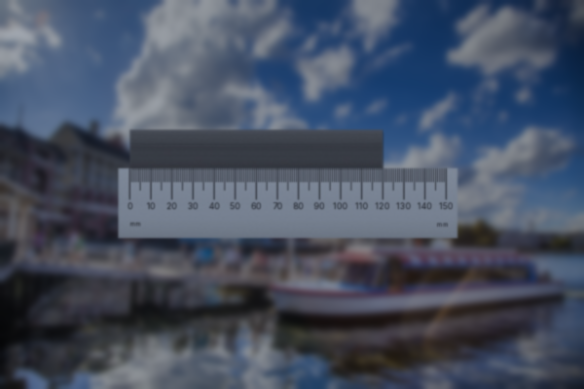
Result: 120 mm
